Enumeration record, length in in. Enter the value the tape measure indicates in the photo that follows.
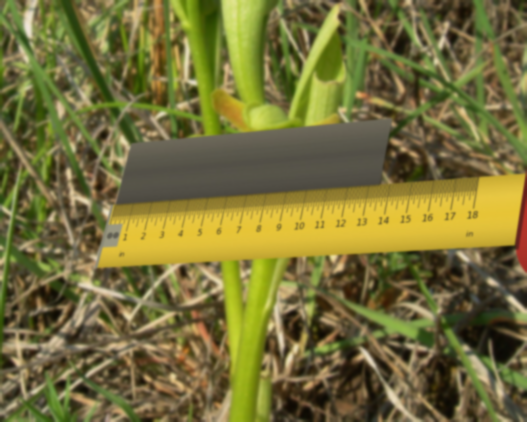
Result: 13.5 in
